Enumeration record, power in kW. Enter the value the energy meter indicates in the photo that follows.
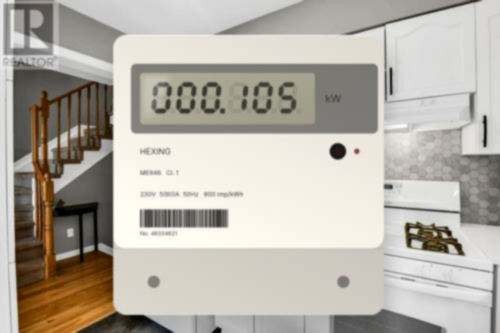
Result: 0.105 kW
